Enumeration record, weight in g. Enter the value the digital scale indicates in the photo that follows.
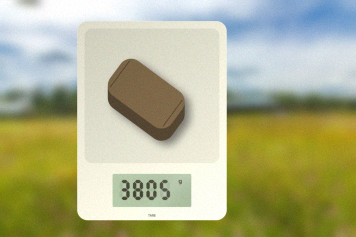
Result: 3805 g
